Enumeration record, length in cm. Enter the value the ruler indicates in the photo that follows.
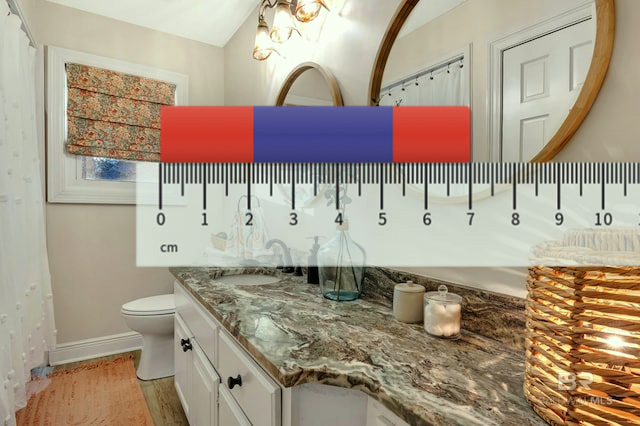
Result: 7 cm
